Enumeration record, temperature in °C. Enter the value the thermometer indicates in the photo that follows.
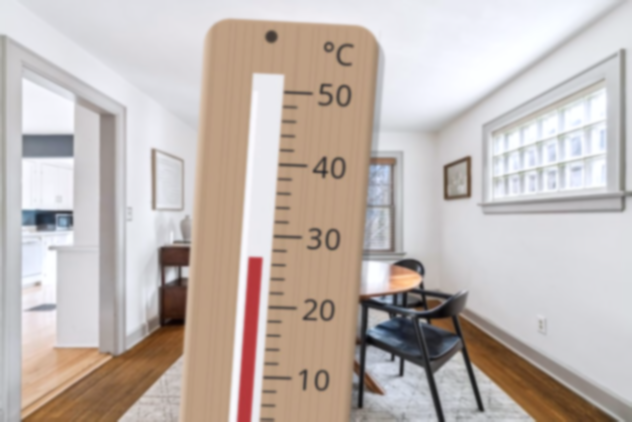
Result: 27 °C
